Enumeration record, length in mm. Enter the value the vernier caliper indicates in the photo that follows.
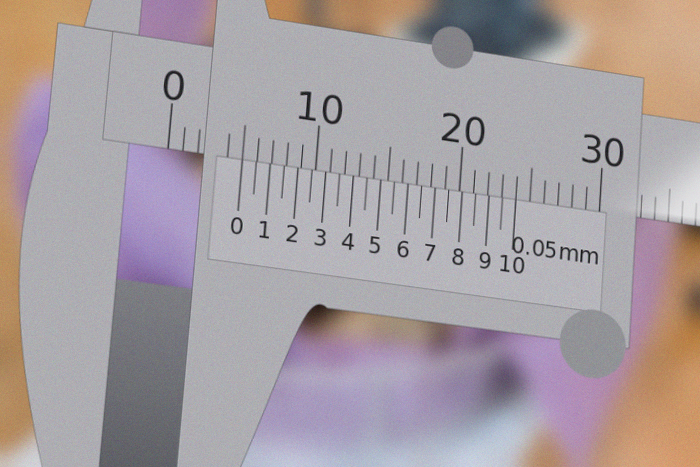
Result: 5.0 mm
